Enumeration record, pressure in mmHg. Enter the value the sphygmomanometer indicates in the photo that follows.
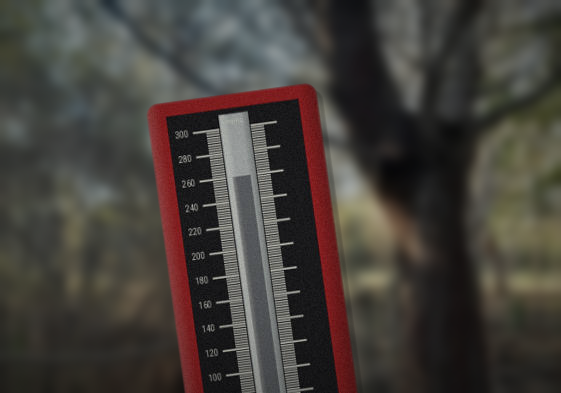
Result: 260 mmHg
